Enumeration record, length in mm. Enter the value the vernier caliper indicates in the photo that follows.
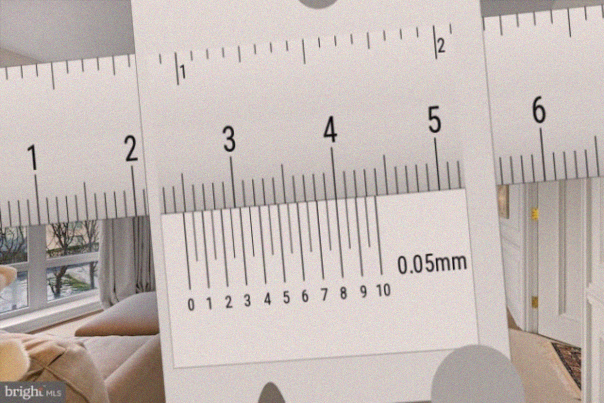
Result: 24.8 mm
